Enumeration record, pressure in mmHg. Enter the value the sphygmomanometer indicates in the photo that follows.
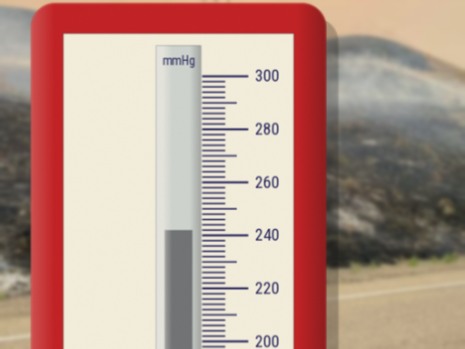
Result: 242 mmHg
